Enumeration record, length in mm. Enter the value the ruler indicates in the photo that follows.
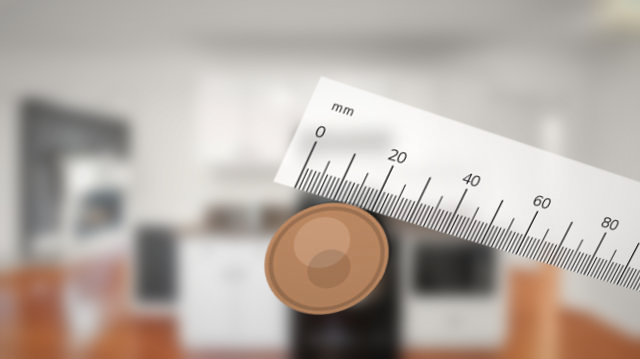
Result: 30 mm
